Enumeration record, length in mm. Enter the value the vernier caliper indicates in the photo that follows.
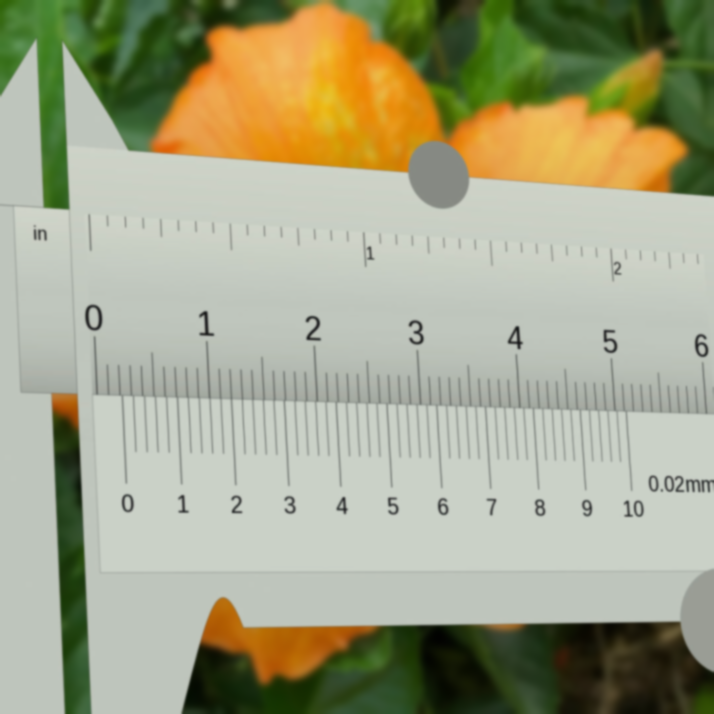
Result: 2.2 mm
